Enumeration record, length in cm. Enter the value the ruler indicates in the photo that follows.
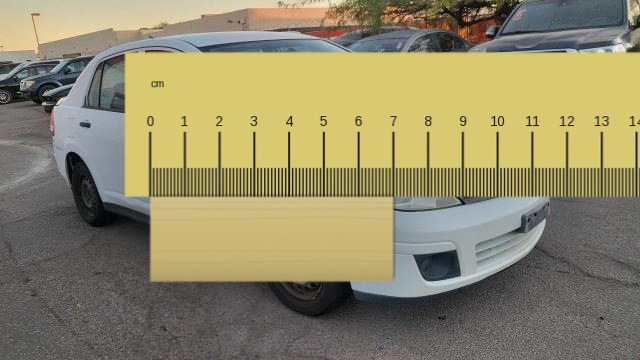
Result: 7 cm
